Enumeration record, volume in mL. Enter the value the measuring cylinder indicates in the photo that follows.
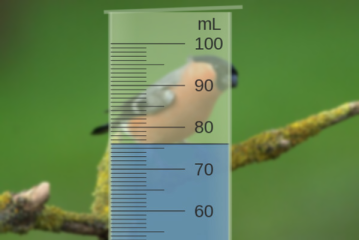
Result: 76 mL
